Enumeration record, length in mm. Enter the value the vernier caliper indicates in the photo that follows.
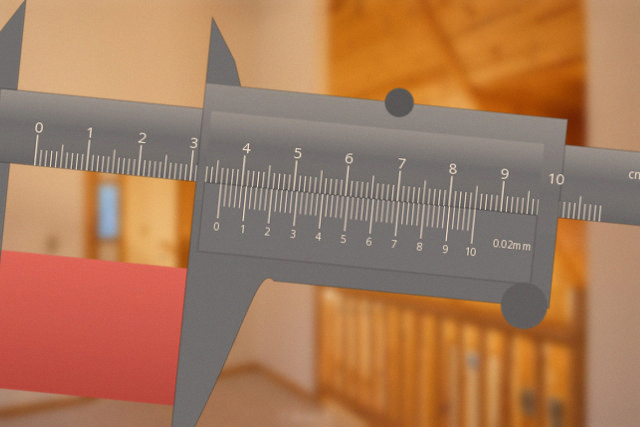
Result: 36.0 mm
